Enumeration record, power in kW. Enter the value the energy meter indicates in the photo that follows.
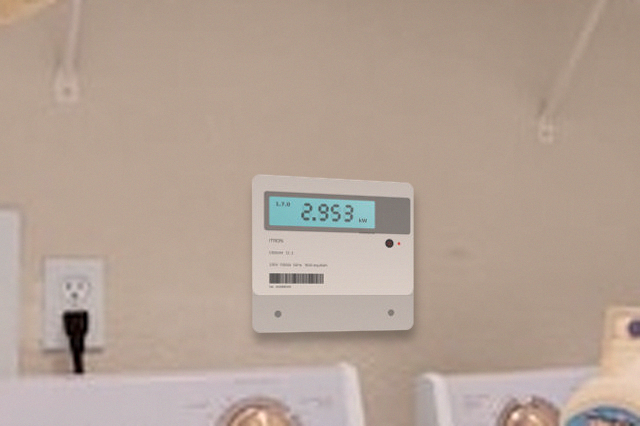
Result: 2.953 kW
